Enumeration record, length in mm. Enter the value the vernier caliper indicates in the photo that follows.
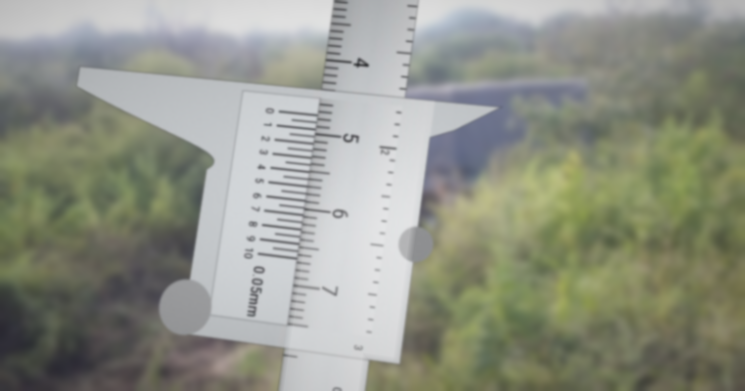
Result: 47.5 mm
